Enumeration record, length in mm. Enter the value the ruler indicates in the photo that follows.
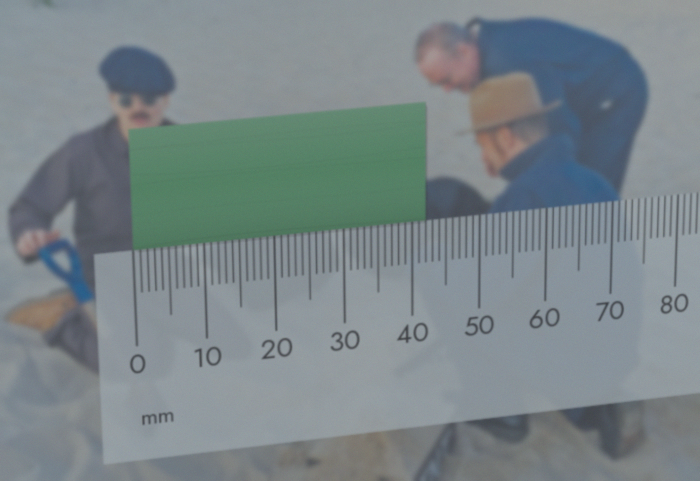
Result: 42 mm
